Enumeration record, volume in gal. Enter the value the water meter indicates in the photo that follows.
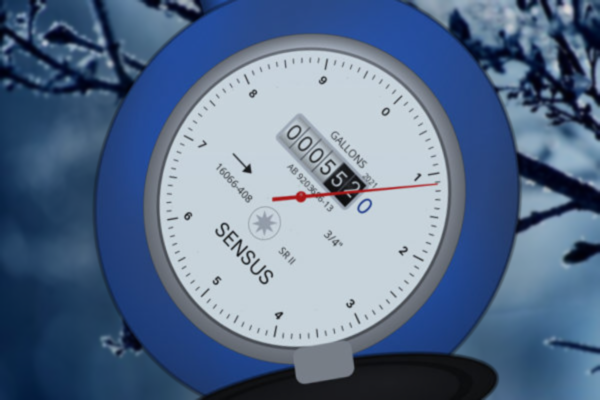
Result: 5521.1 gal
